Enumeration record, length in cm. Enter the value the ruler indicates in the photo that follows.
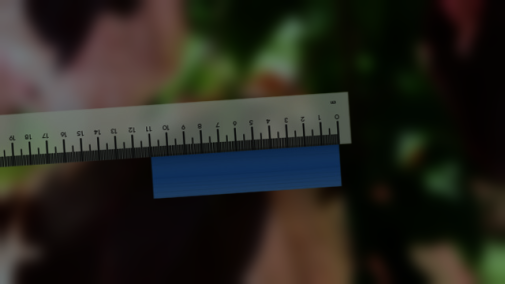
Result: 11 cm
